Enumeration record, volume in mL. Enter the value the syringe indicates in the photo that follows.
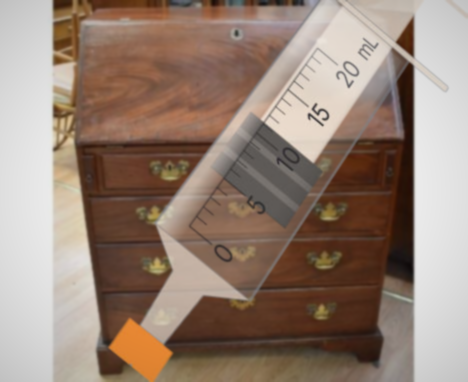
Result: 5 mL
